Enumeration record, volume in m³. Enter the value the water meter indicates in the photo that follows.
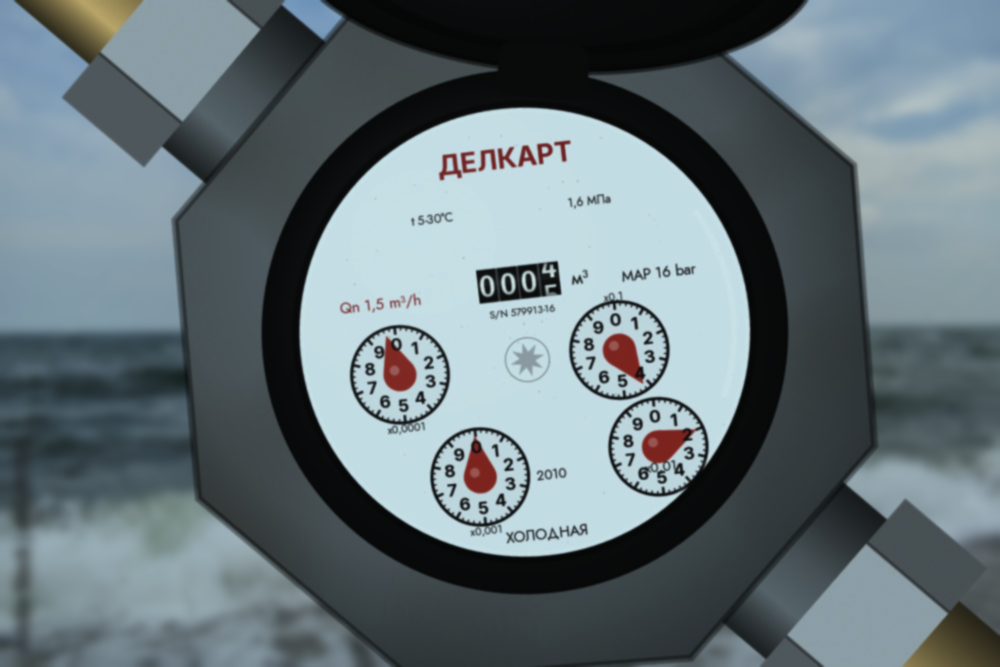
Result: 4.4199 m³
